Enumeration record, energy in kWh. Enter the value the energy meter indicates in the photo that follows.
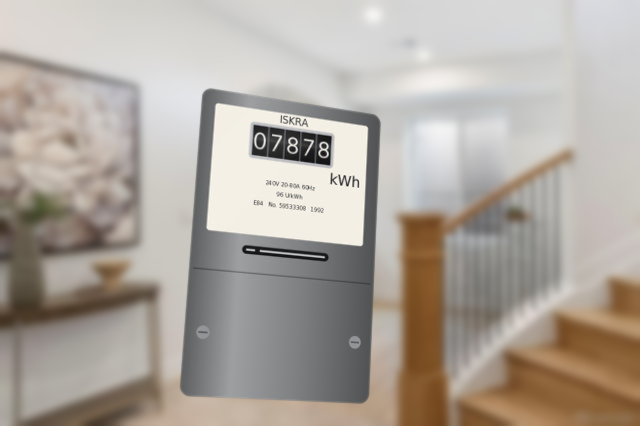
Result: 7878 kWh
